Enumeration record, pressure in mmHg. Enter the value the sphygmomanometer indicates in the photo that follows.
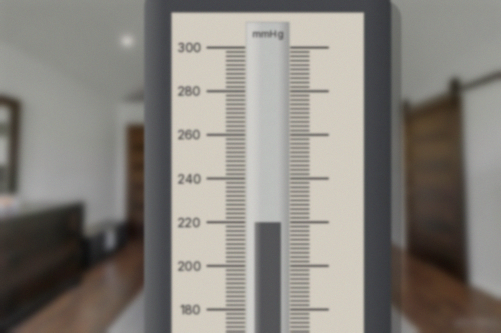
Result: 220 mmHg
